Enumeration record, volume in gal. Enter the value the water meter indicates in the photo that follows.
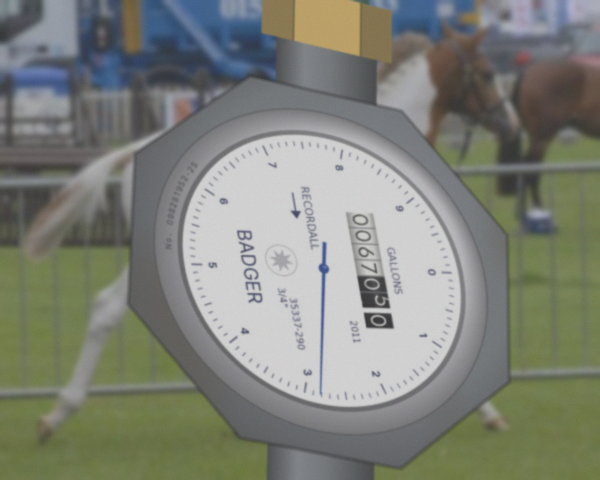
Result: 67052.8 gal
